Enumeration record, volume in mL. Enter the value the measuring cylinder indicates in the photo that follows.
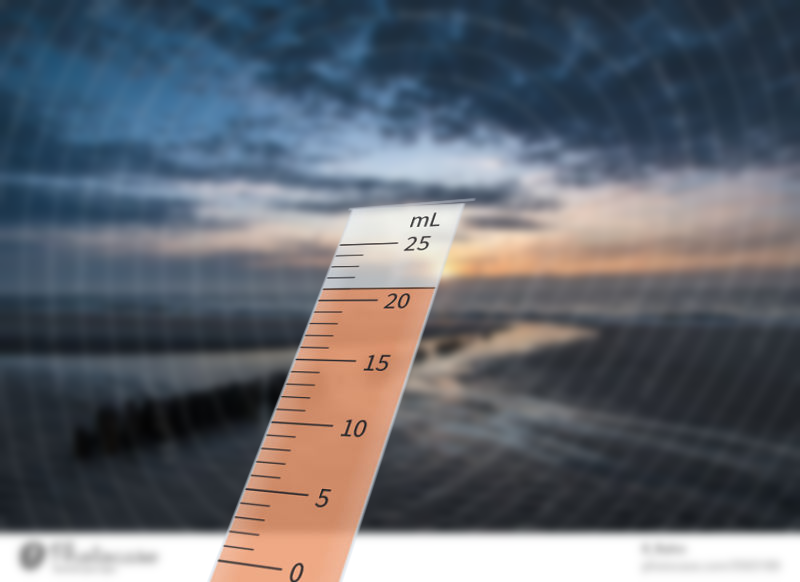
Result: 21 mL
